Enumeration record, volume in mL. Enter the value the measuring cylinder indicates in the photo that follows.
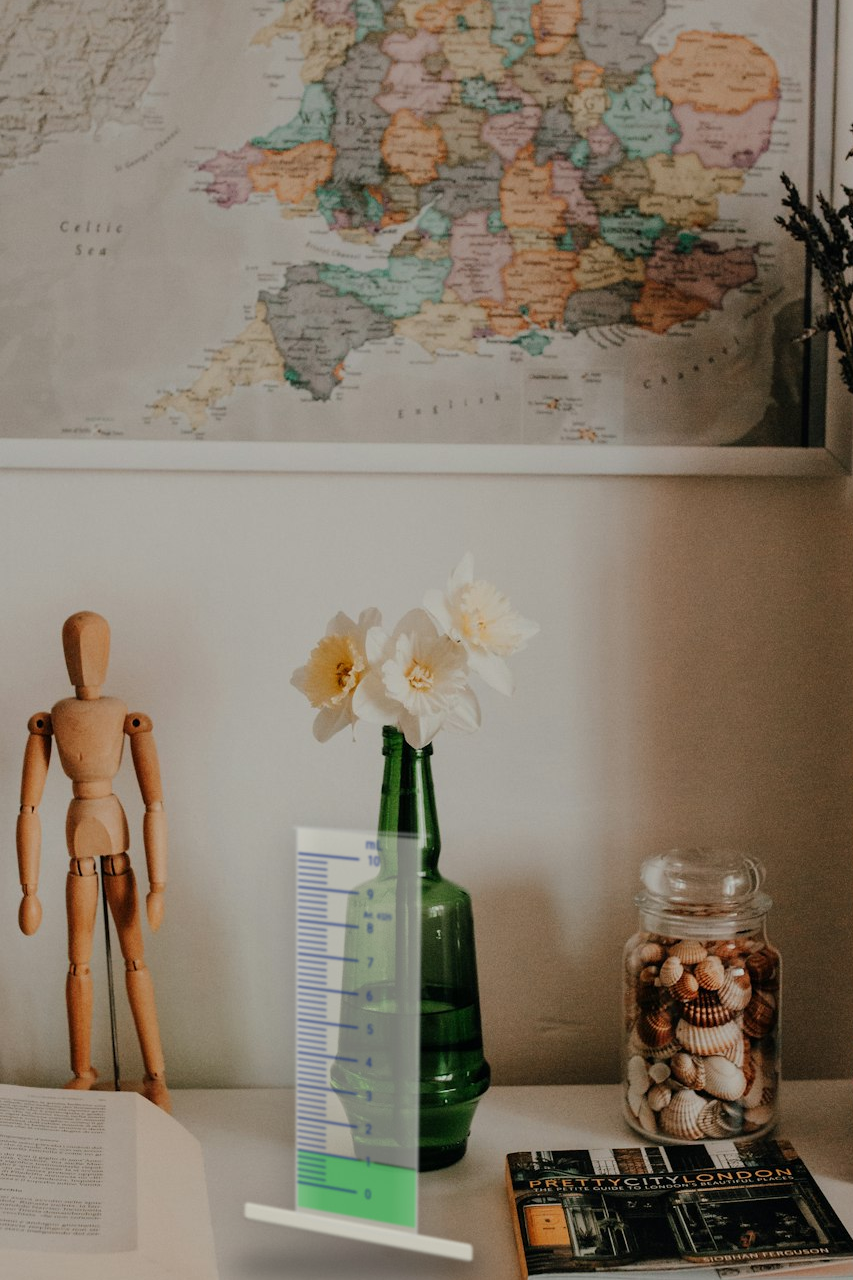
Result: 1 mL
